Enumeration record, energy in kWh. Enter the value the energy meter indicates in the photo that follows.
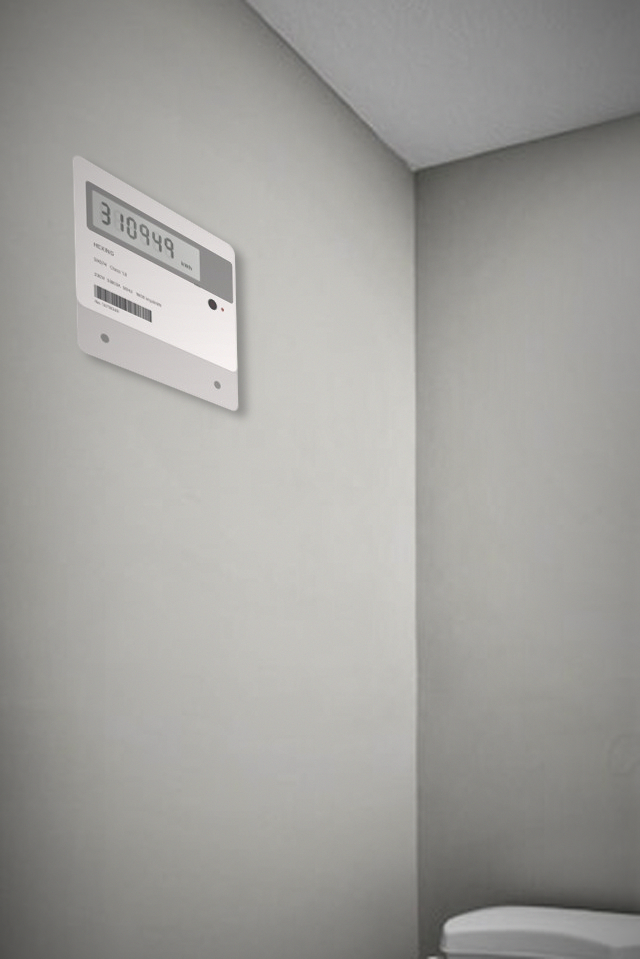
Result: 310949 kWh
